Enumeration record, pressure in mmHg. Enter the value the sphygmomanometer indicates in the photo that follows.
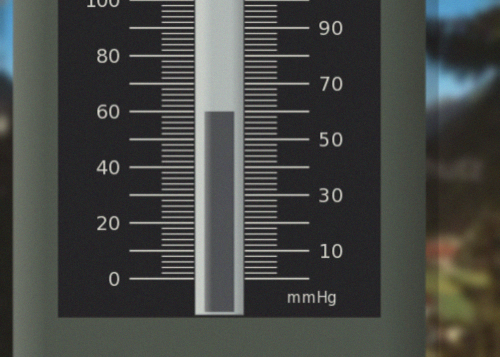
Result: 60 mmHg
